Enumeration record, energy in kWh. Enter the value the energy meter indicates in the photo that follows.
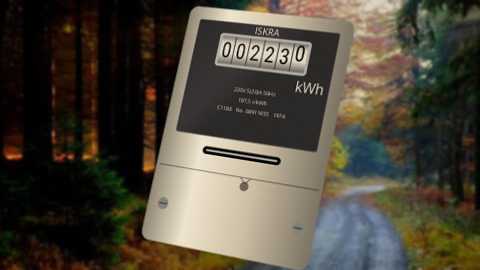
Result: 2230 kWh
